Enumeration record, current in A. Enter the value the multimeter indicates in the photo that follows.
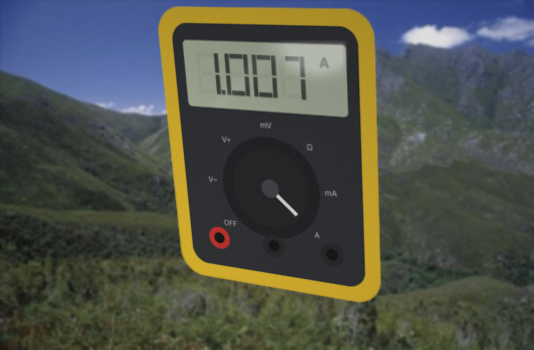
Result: 1.007 A
